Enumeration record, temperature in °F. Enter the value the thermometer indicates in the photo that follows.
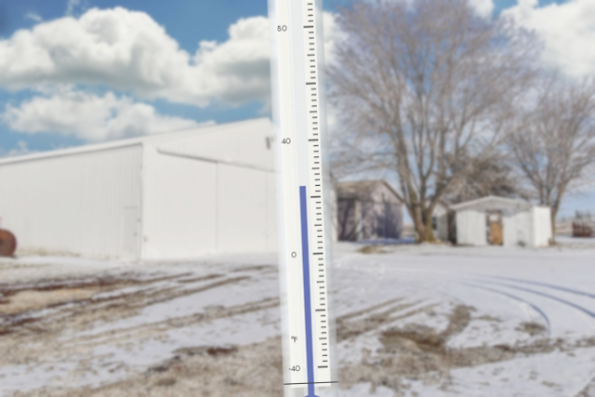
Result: 24 °F
